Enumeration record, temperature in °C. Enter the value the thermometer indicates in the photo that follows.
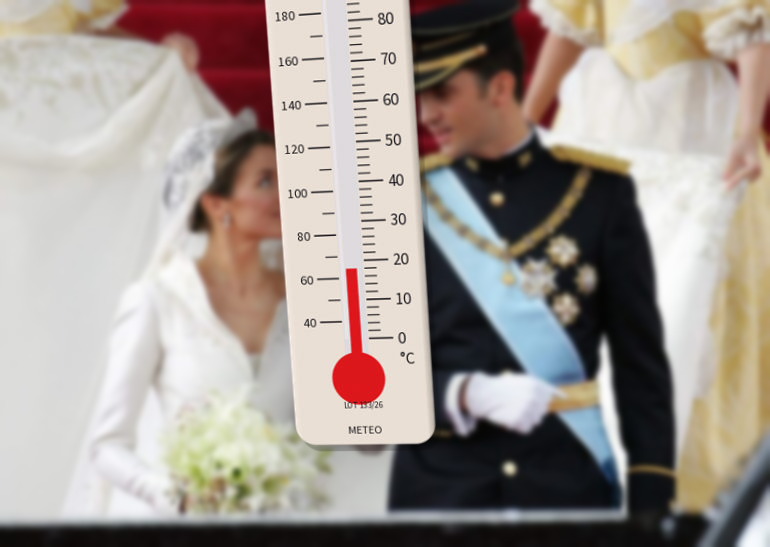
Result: 18 °C
